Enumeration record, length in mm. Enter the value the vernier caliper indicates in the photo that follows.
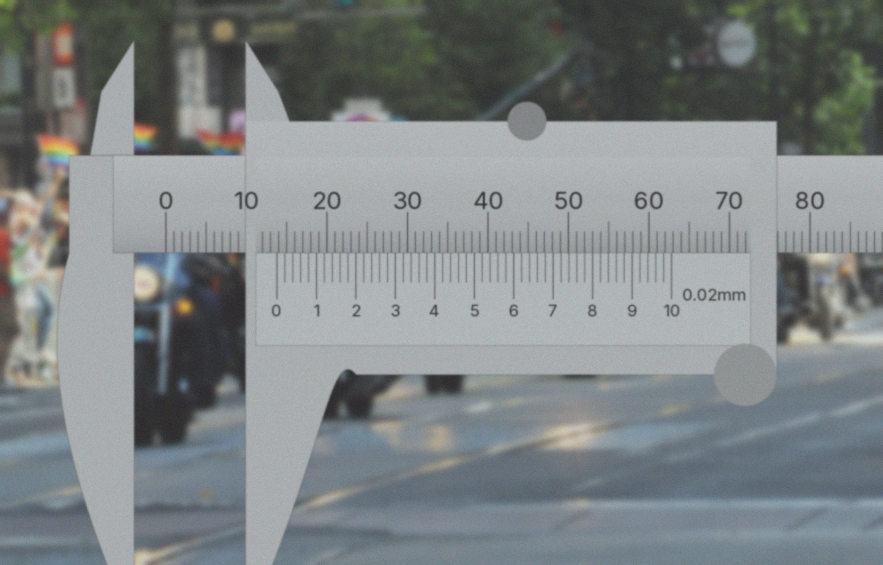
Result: 13.8 mm
